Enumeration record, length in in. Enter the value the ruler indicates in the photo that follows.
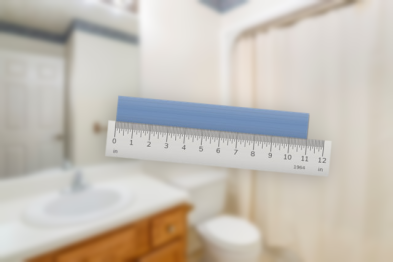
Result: 11 in
